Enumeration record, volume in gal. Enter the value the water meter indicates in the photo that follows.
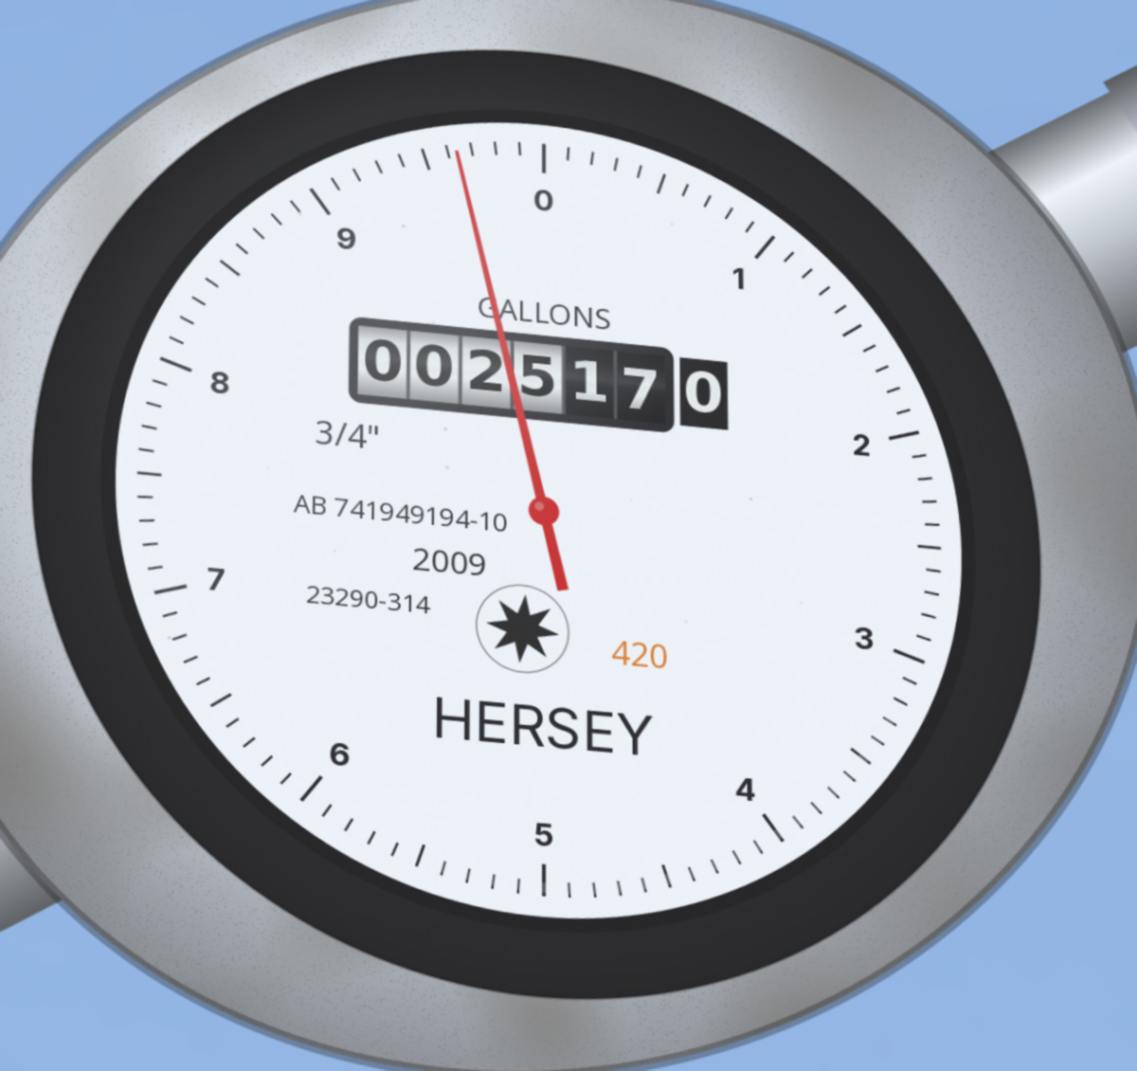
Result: 25169.6 gal
